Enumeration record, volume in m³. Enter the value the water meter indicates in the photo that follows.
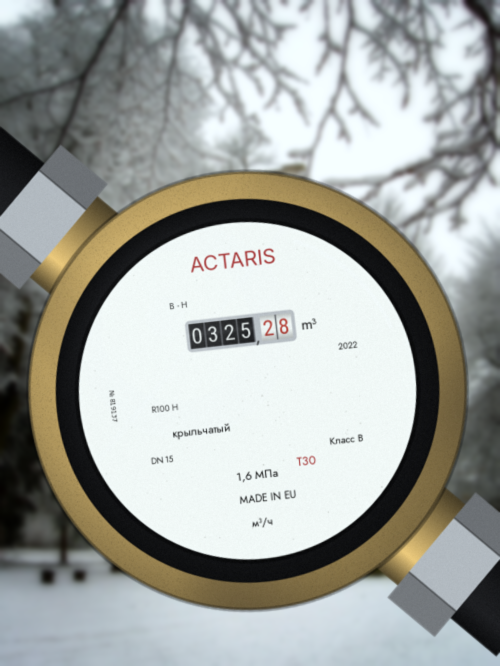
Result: 325.28 m³
